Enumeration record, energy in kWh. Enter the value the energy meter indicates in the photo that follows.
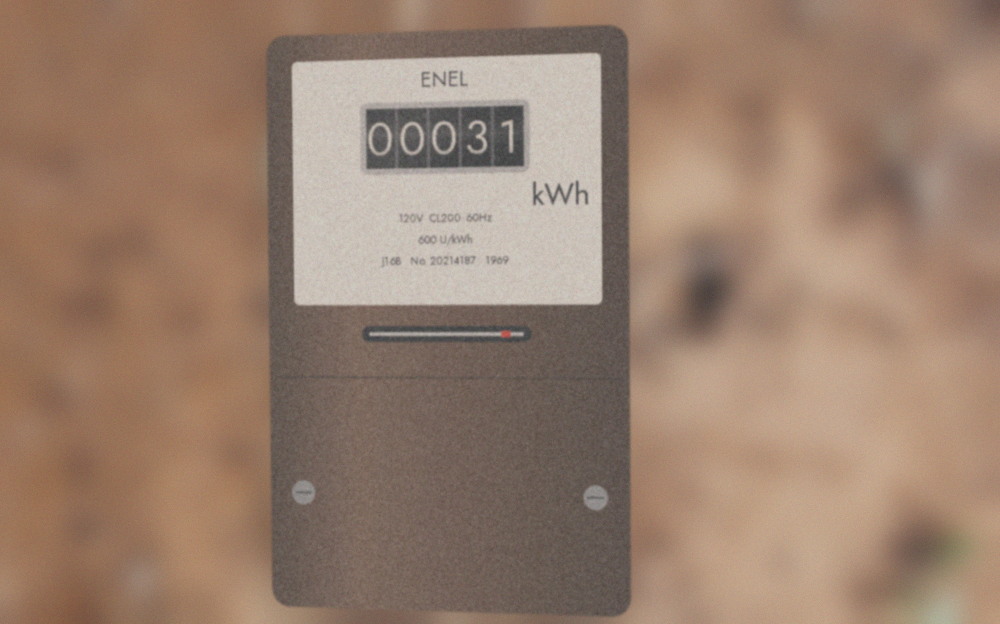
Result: 31 kWh
